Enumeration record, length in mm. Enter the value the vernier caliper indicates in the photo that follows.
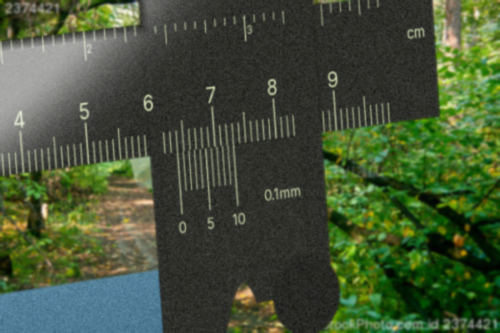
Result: 64.0 mm
